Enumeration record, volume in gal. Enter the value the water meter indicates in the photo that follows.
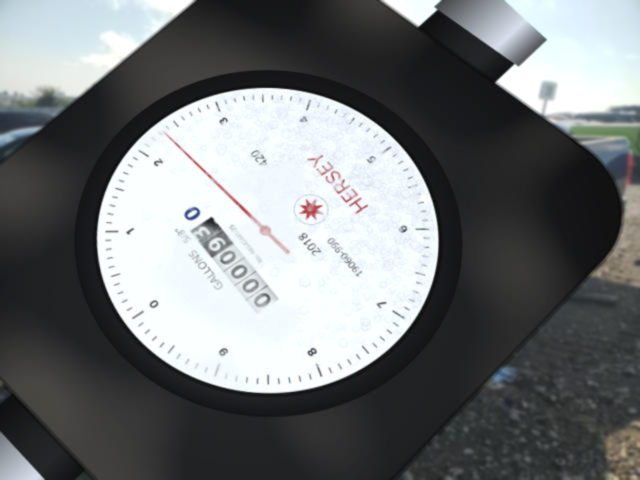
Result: 932.3 gal
